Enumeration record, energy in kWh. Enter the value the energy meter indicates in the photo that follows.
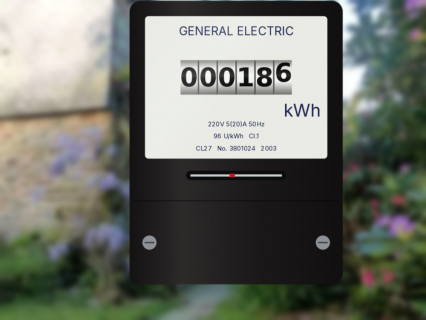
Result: 186 kWh
